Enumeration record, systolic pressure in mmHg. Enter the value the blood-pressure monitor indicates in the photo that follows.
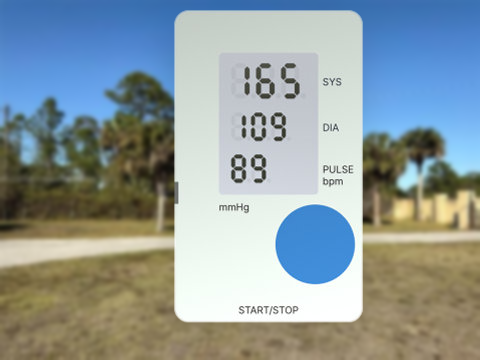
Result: 165 mmHg
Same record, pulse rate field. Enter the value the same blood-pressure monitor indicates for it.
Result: 89 bpm
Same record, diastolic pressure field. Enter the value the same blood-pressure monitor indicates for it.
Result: 109 mmHg
